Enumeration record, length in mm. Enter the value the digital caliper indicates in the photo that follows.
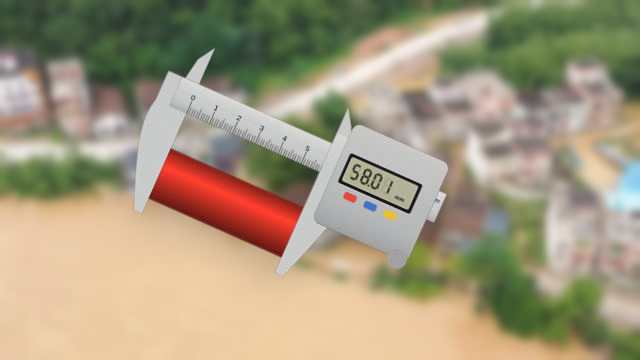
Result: 58.01 mm
